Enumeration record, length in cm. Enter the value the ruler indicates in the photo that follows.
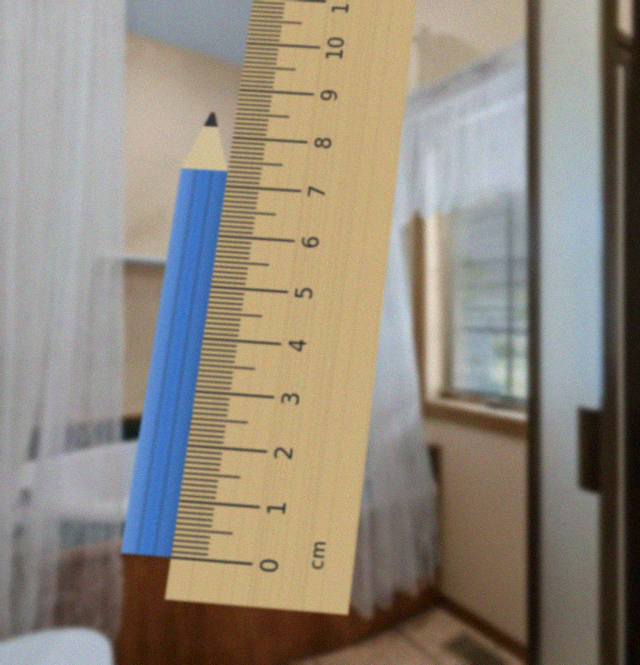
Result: 8.5 cm
